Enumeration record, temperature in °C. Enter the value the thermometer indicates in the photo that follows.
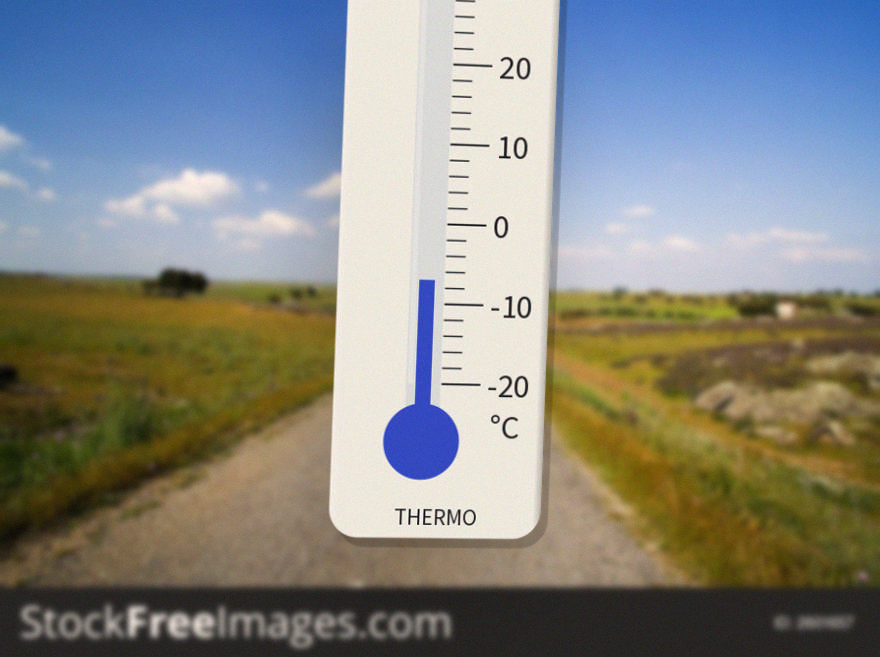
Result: -7 °C
